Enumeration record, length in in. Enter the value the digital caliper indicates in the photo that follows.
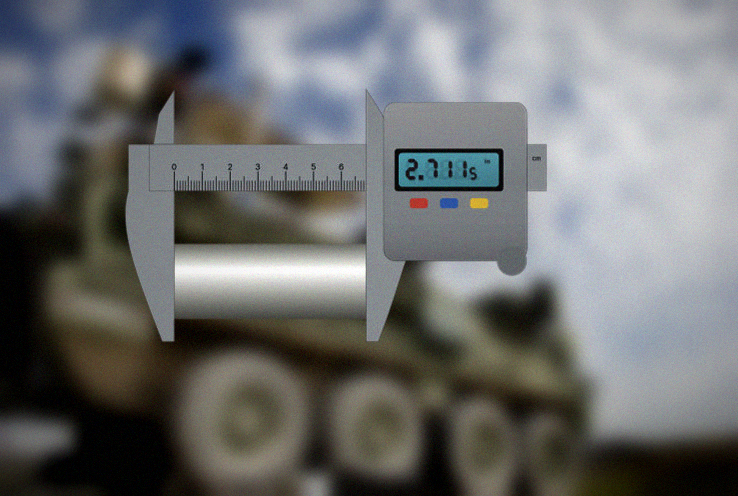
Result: 2.7115 in
